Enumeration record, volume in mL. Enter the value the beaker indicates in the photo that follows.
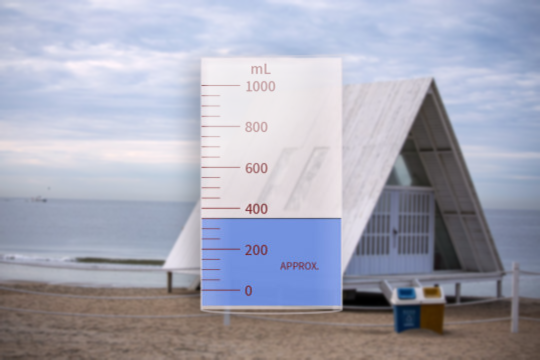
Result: 350 mL
